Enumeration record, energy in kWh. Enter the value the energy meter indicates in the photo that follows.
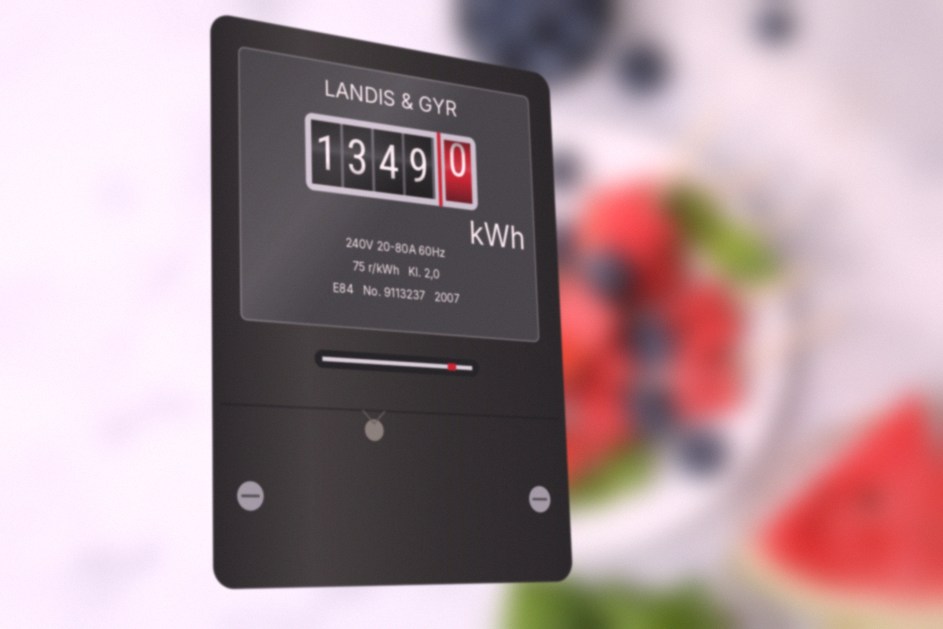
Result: 1349.0 kWh
